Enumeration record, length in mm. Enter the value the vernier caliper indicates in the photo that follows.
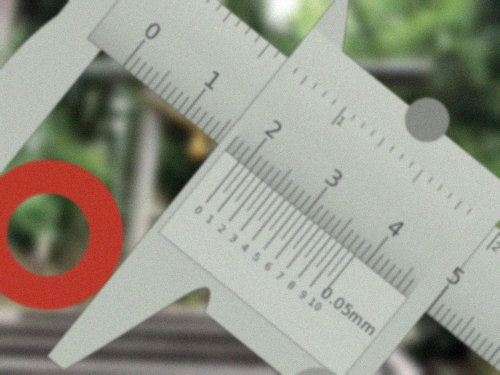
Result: 19.2 mm
